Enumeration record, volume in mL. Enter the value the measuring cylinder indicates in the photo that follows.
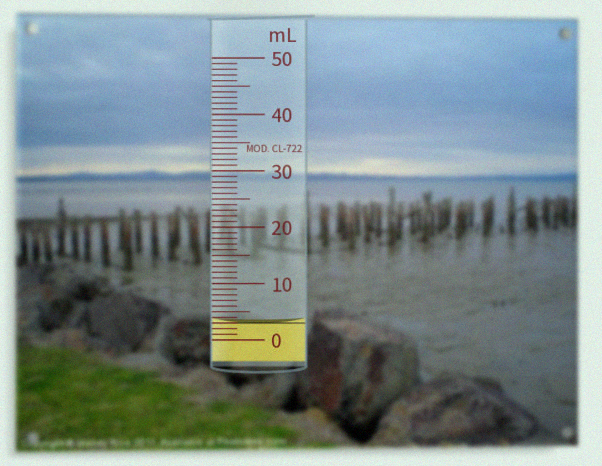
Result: 3 mL
